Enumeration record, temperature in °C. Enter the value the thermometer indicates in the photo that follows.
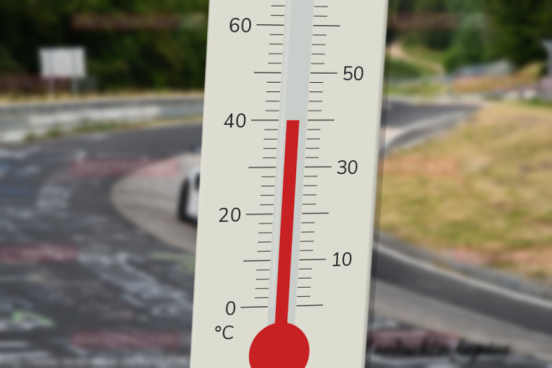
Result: 40 °C
